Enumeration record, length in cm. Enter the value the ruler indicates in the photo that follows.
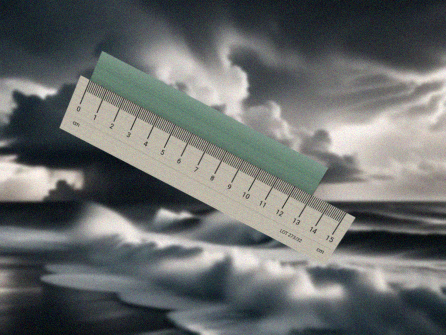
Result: 13 cm
